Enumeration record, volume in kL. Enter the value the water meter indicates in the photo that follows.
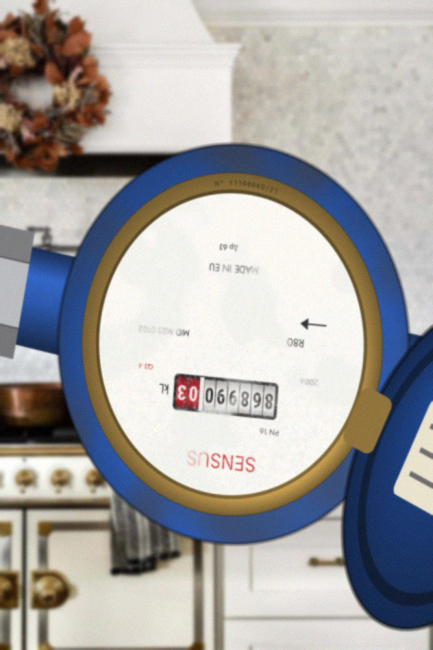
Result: 868990.03 kL
